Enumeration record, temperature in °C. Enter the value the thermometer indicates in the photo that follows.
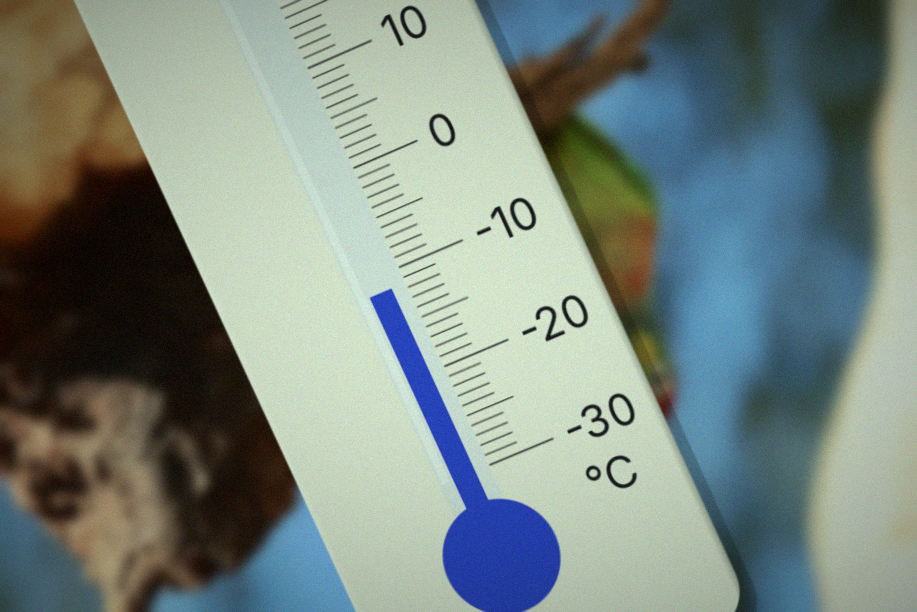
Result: -11.5 °C
